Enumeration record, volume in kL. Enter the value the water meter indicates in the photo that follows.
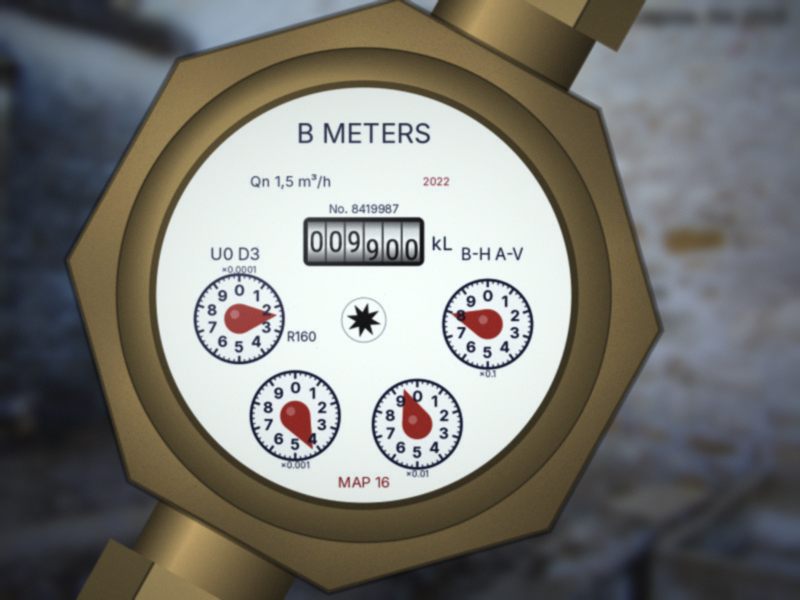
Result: 9899.7942 kL
